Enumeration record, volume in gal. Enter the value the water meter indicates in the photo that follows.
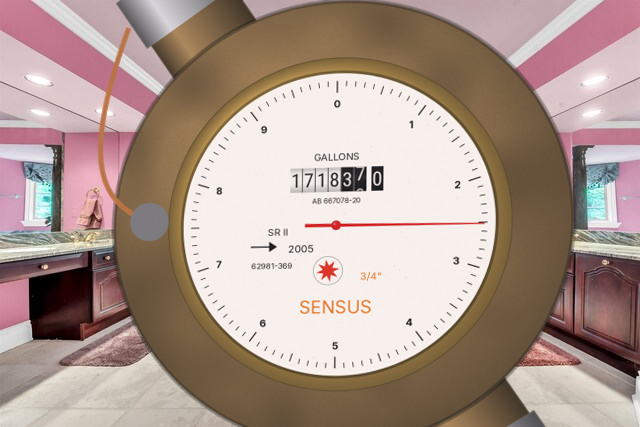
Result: 1718372.5 gal
